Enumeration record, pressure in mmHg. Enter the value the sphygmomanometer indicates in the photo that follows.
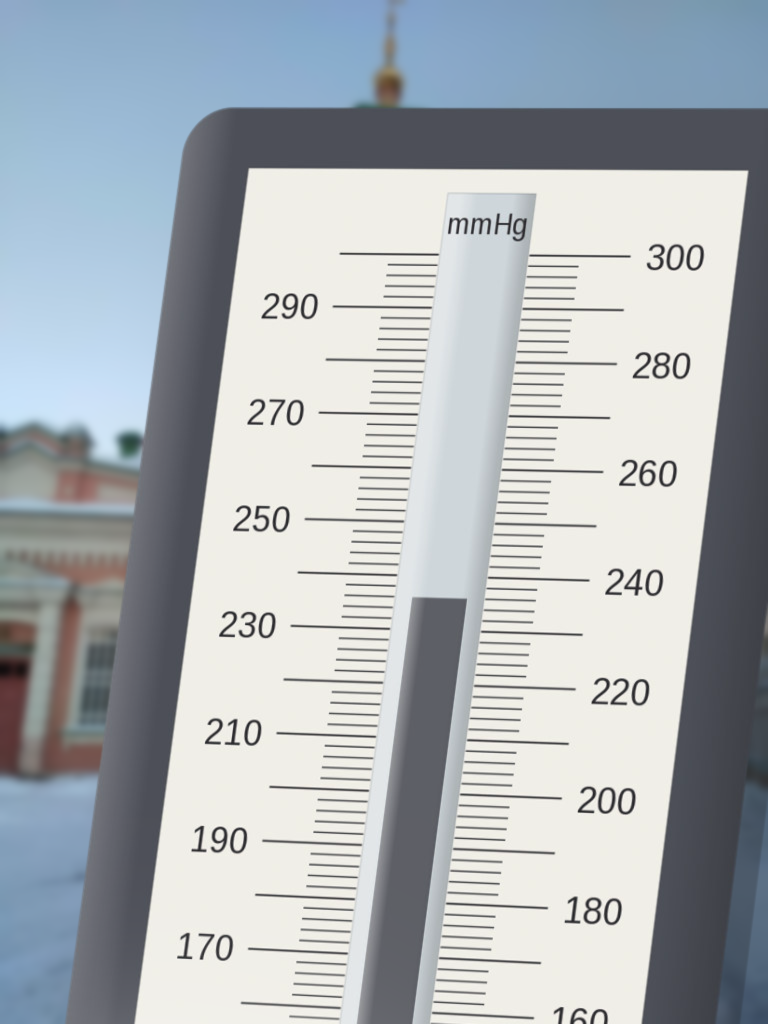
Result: 236 mmHg
